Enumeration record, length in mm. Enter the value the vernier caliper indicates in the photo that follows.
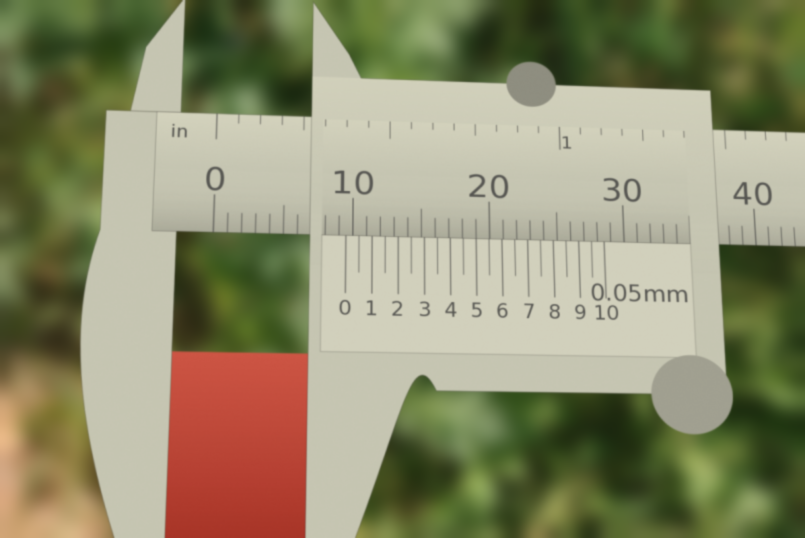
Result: 9.5 mm
